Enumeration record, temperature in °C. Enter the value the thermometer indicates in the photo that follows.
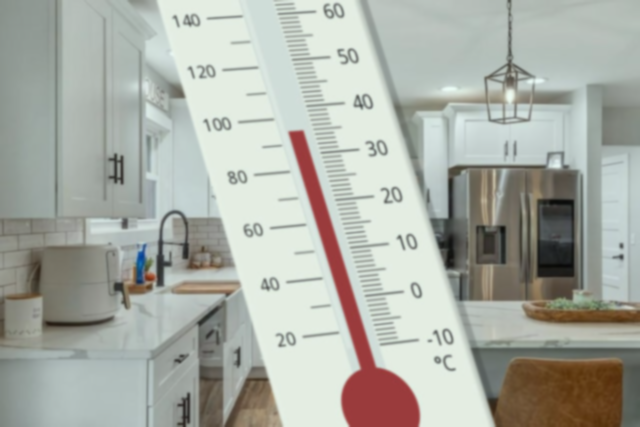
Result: 35 °C
